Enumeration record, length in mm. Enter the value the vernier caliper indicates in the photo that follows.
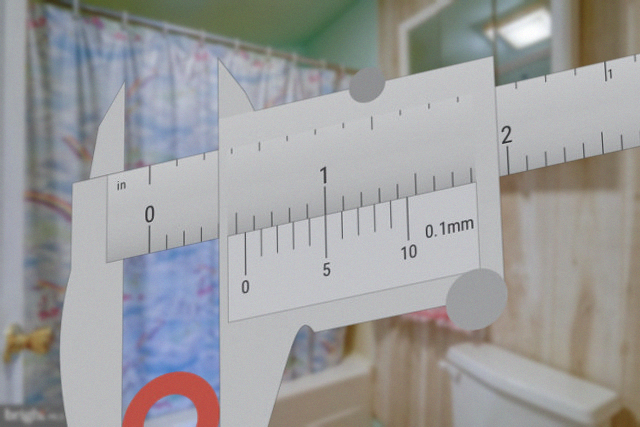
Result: 5.5 mm
